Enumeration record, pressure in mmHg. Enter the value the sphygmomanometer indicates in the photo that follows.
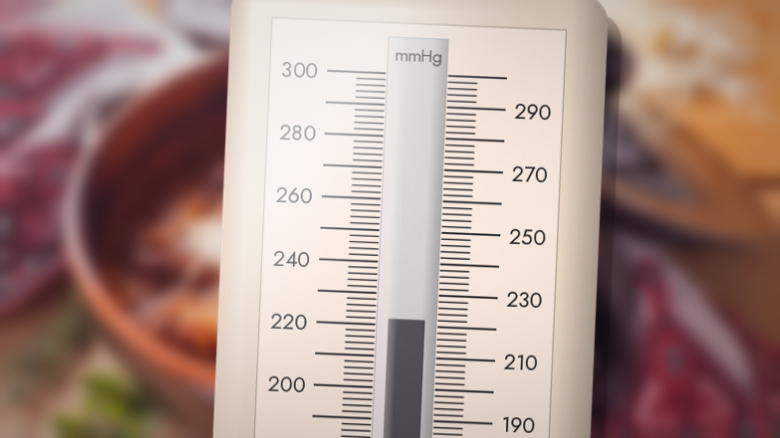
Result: 222 mmHg
